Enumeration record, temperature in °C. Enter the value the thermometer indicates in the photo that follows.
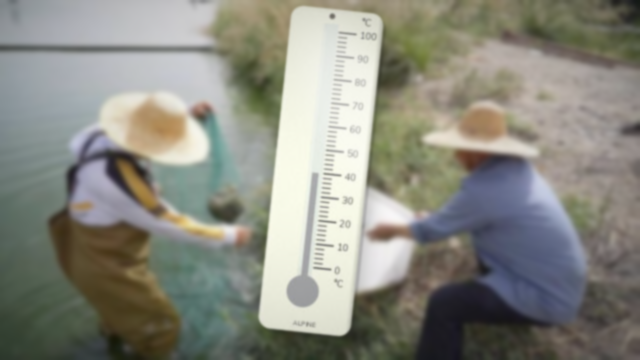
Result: 40 °C
